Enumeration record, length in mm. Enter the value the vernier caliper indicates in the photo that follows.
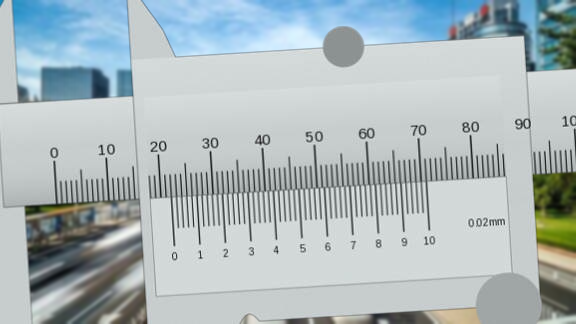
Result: 22.0 mm
